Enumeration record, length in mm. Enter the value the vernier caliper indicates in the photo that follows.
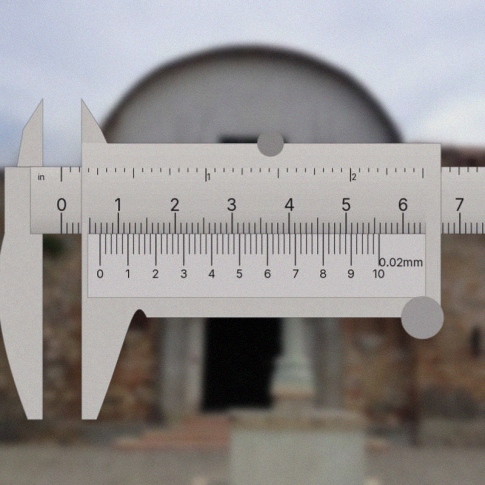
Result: 6.8 mm
